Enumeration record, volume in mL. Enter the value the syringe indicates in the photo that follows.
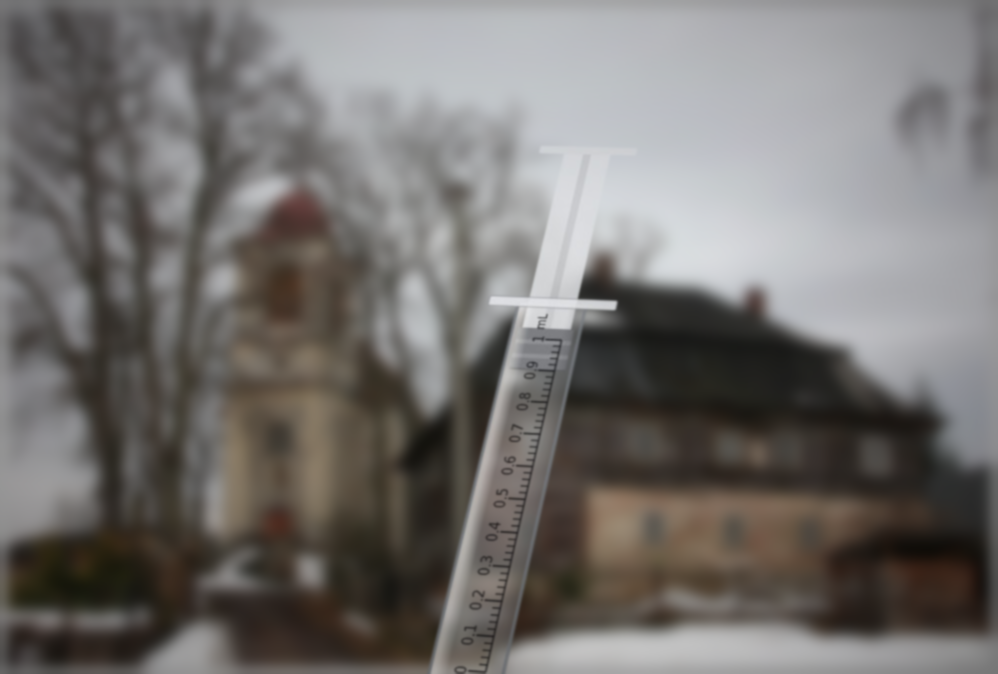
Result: 0.9 mL
